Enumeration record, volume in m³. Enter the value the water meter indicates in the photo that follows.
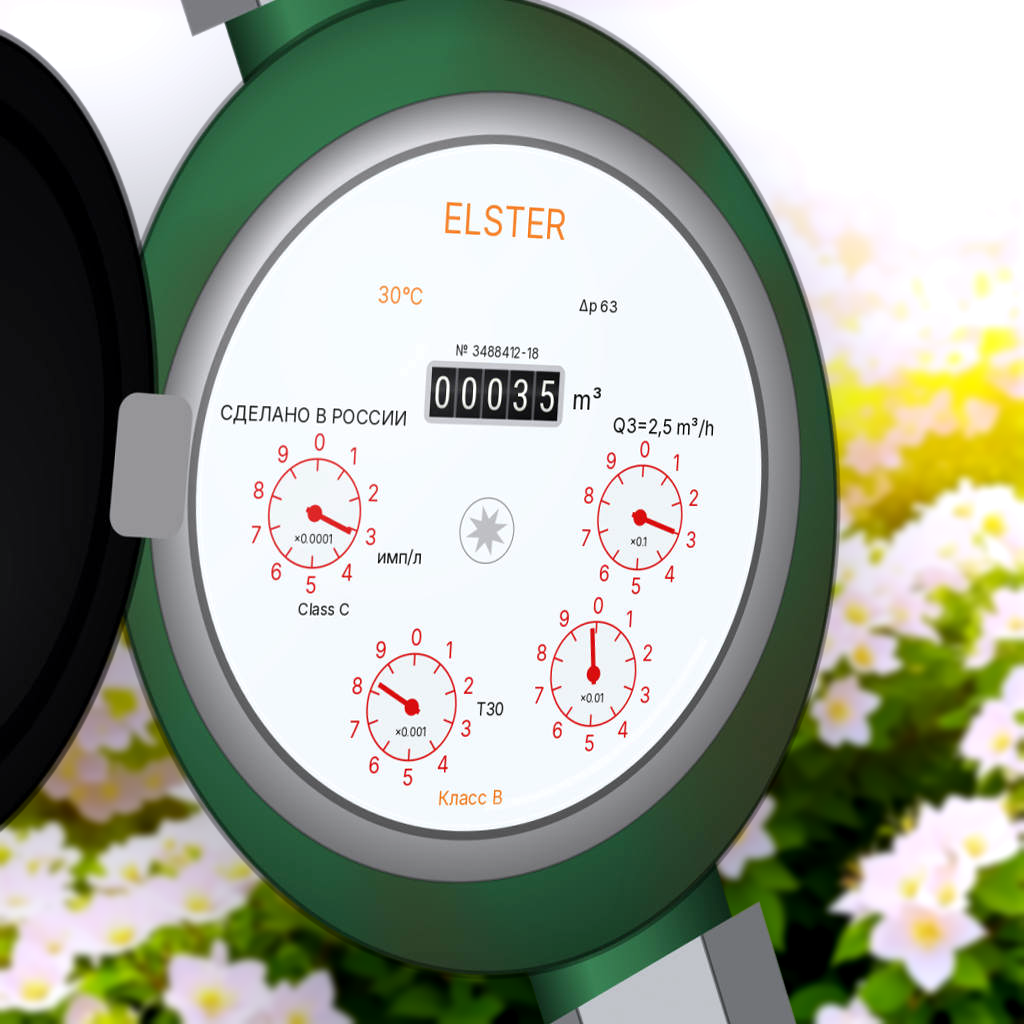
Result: 35.2983 m³
